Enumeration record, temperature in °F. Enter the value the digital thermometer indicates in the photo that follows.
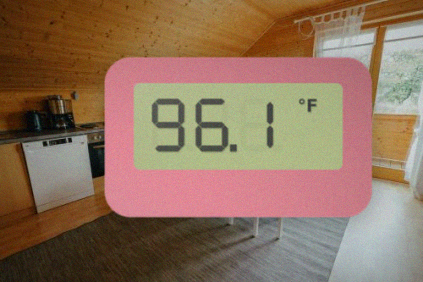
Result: 96.1 °F
